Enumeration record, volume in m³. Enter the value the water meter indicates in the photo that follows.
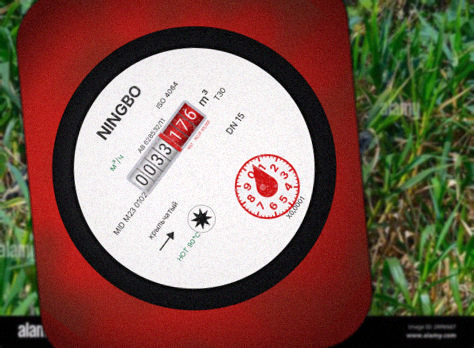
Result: 33.1760 m³
